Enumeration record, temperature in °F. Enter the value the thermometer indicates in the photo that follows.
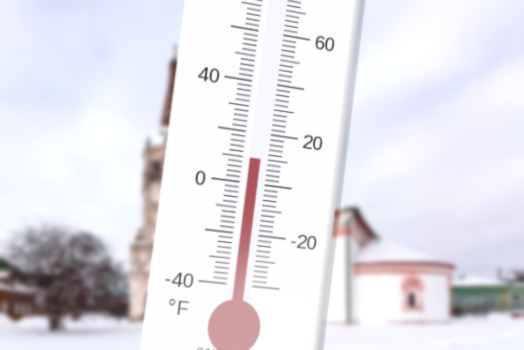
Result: 10 °F
